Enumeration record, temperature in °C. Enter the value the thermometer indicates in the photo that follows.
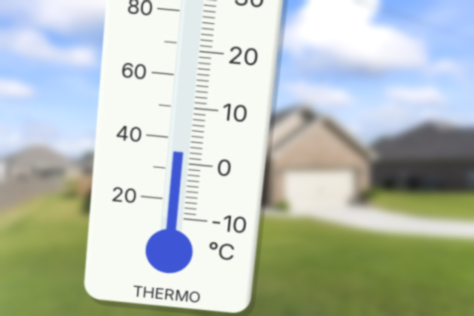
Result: 2 °C
